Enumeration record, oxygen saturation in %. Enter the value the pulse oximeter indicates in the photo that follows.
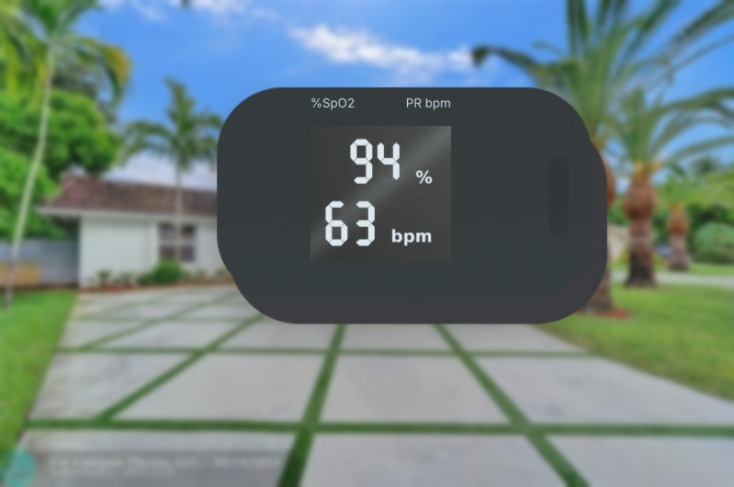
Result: 94 %
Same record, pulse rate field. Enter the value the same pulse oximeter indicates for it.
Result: 63 bpm
